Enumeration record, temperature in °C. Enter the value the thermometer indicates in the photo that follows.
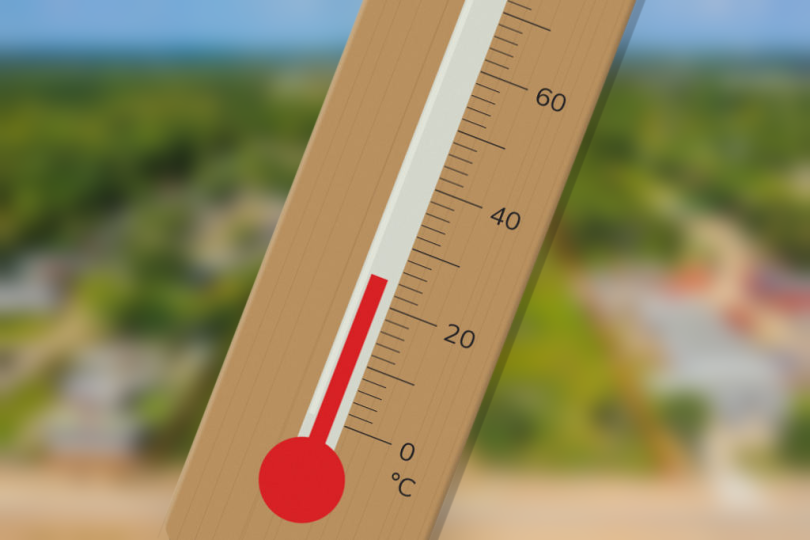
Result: 24 °C
